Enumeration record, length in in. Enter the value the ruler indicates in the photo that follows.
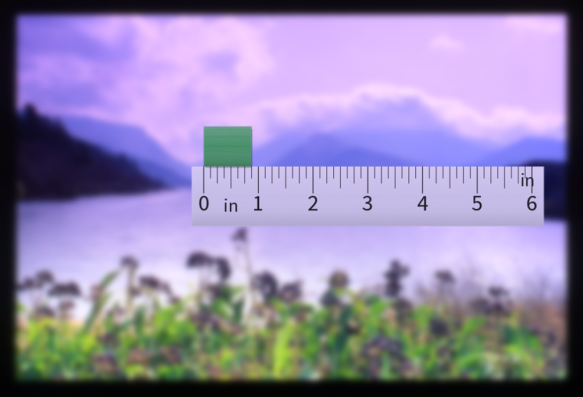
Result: 0.875 in
